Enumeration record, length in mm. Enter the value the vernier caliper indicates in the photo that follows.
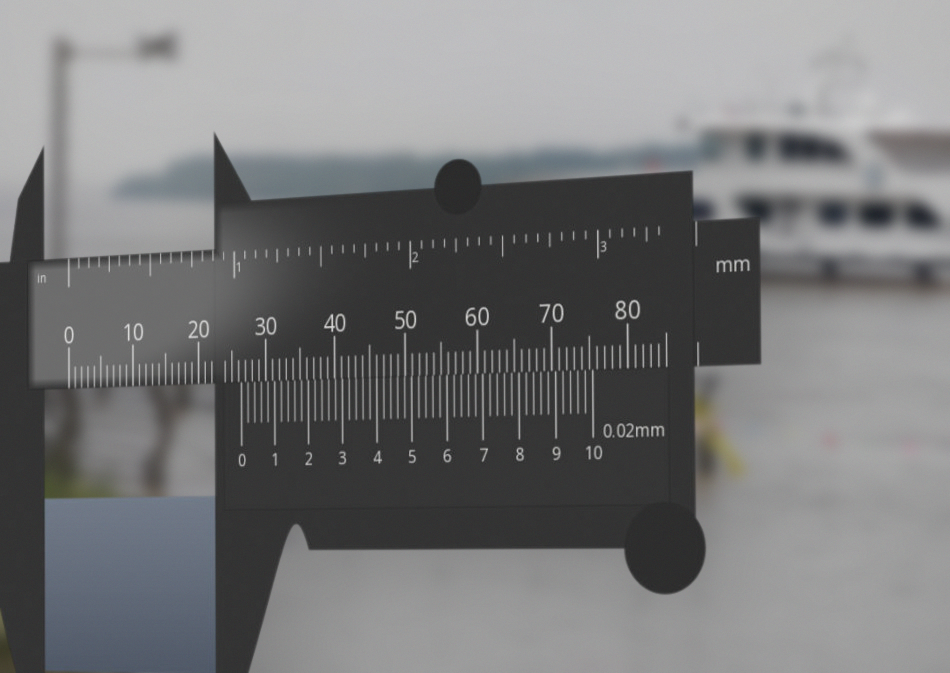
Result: 26.4 mm
